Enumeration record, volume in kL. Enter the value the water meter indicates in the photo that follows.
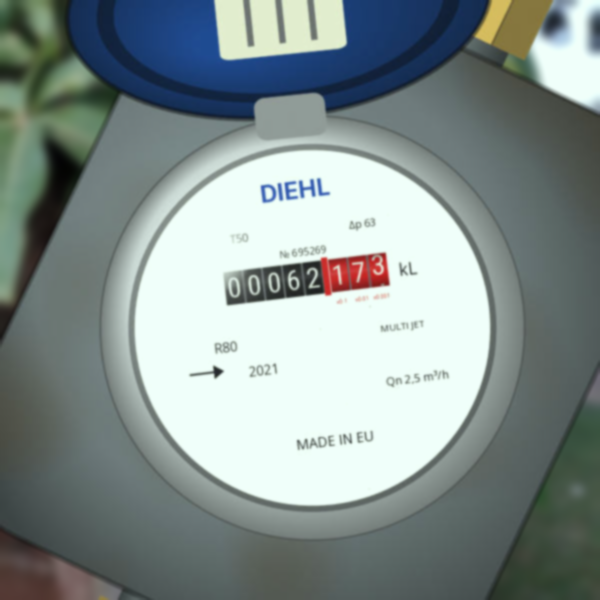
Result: 62.173 kL
